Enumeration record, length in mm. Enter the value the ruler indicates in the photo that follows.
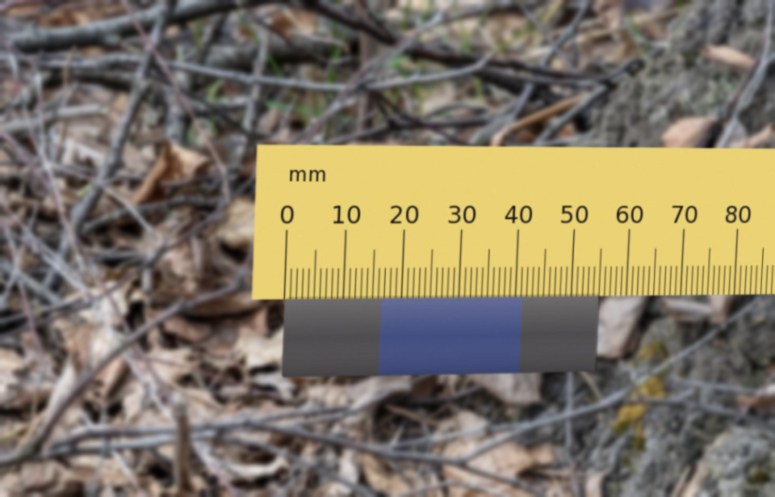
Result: 55 mm
